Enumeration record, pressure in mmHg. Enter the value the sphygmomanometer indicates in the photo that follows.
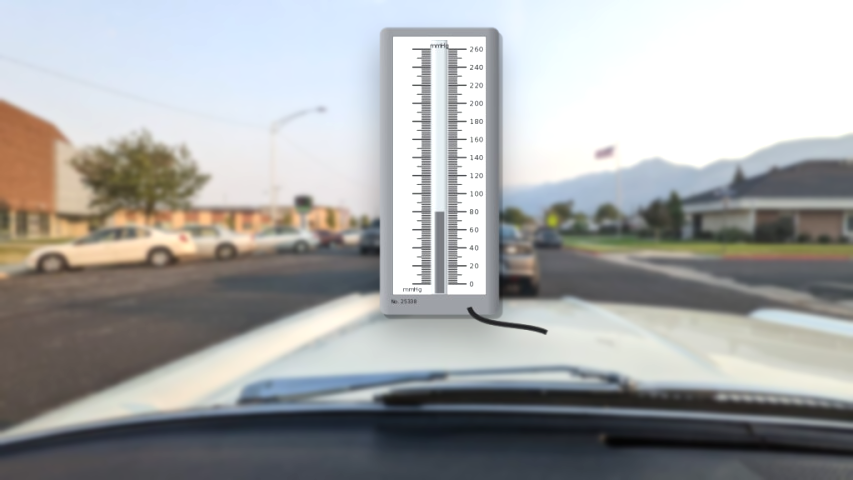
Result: 80 mmHg
